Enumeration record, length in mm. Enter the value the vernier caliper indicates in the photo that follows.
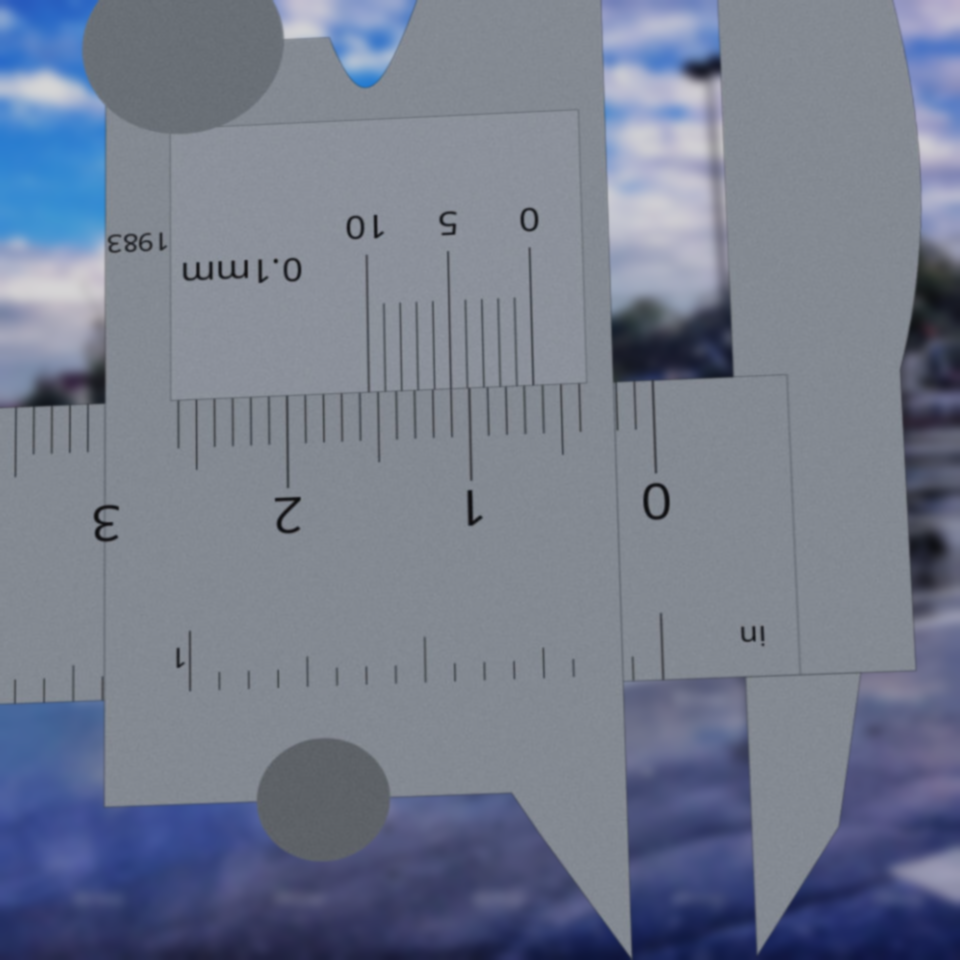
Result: 6.5 mm
